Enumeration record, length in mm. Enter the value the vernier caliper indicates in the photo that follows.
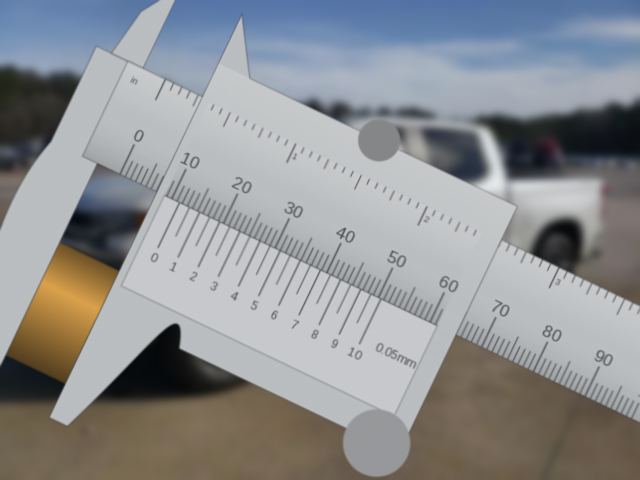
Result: 11.5 mm
